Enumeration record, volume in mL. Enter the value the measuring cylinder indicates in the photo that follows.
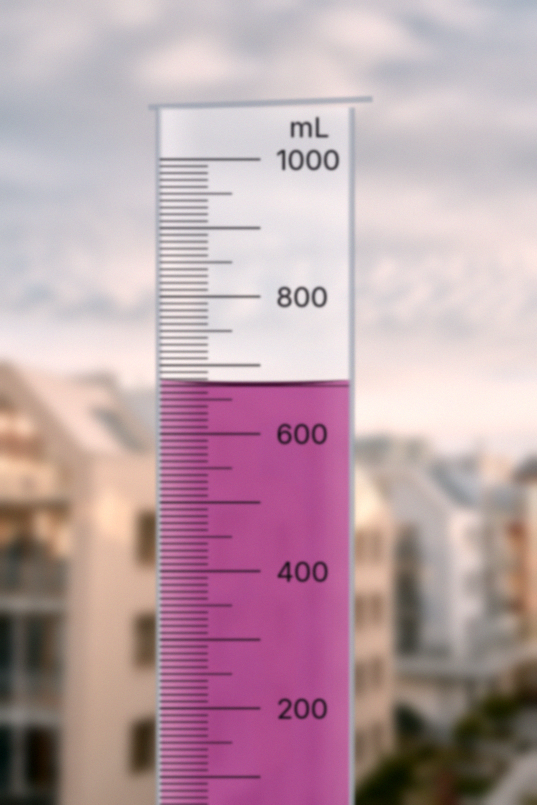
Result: 670 mL
